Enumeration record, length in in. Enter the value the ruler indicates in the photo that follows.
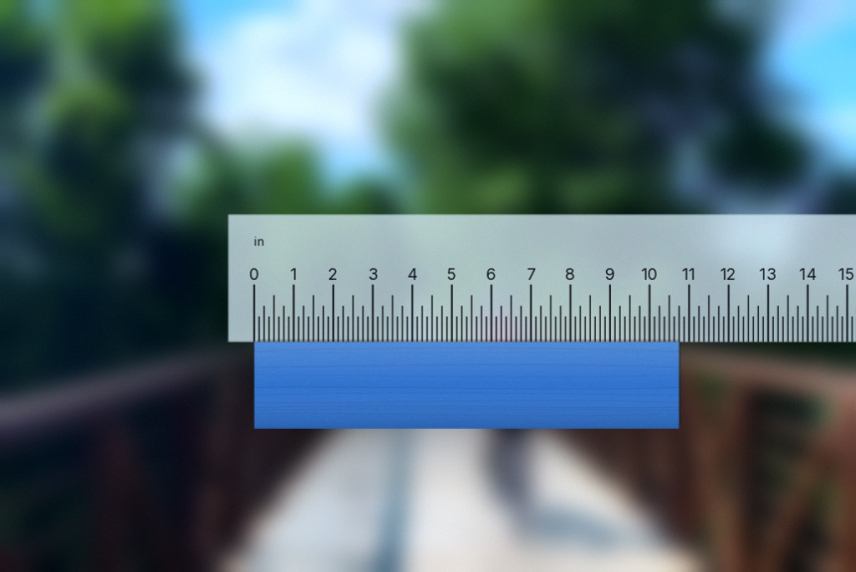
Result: 10.75 in
